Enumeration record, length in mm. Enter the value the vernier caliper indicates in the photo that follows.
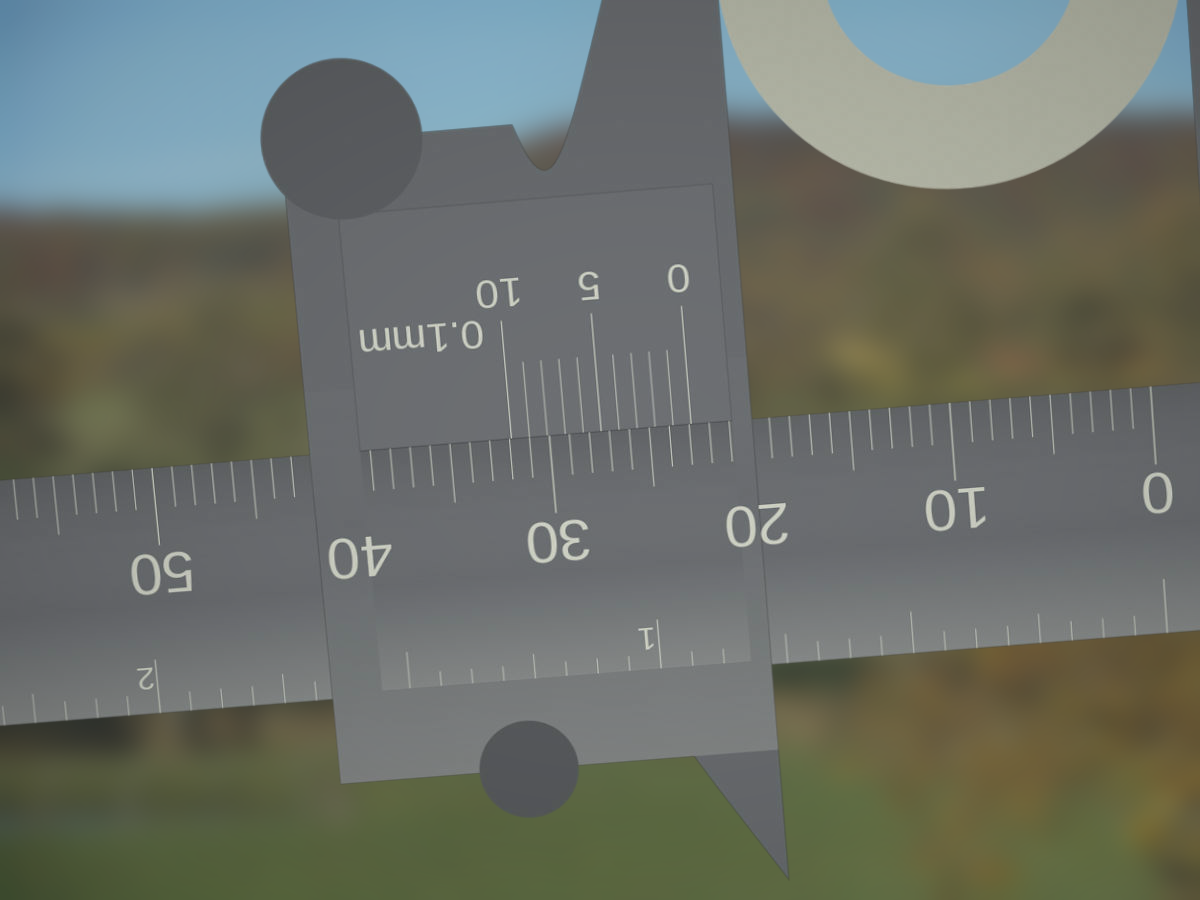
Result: 22.9 mm
